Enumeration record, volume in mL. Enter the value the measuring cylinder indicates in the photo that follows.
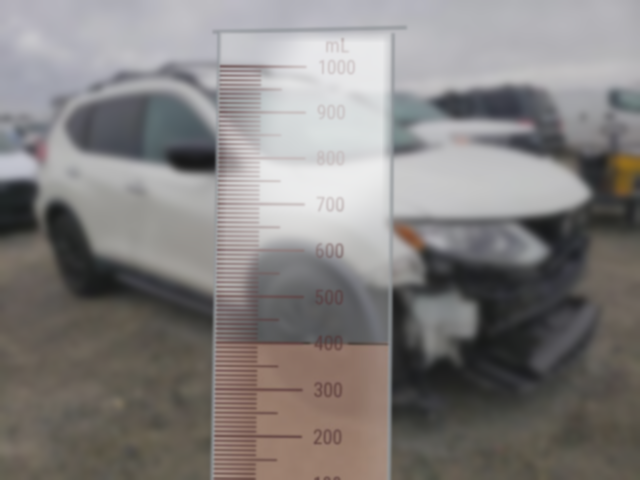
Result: 400 mL
